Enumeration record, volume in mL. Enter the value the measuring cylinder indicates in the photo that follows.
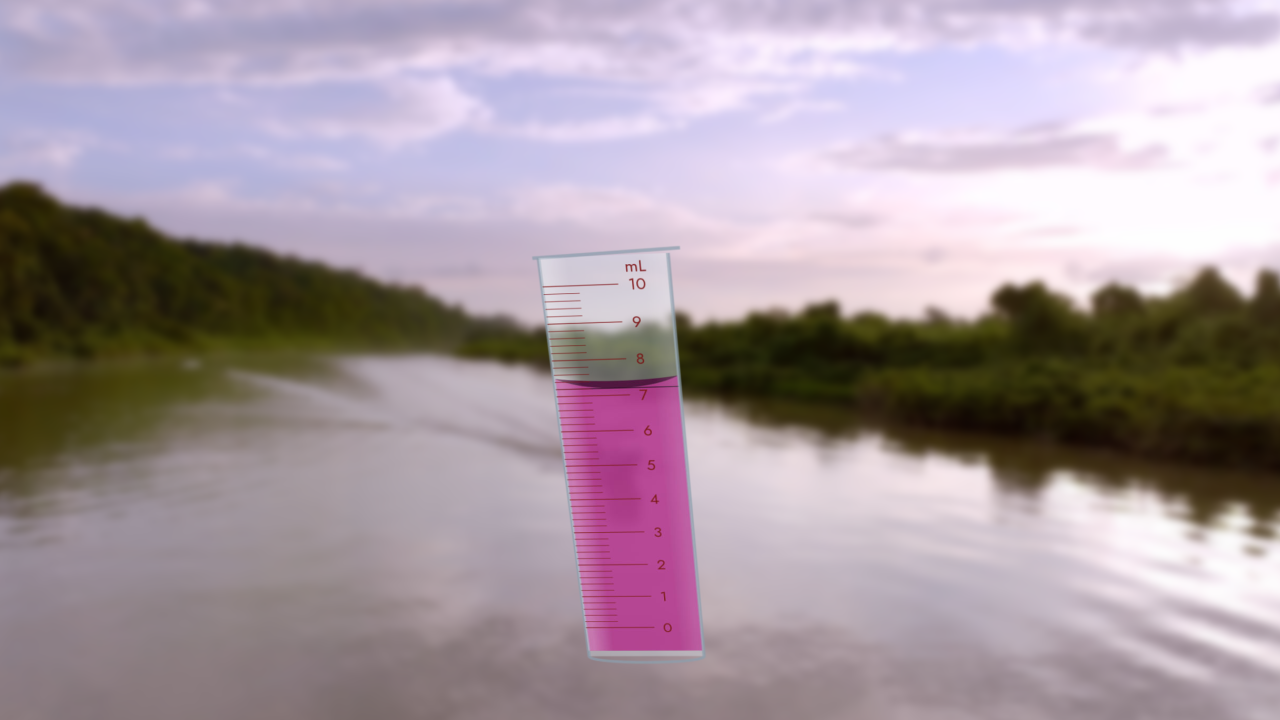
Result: 7.2 mL
